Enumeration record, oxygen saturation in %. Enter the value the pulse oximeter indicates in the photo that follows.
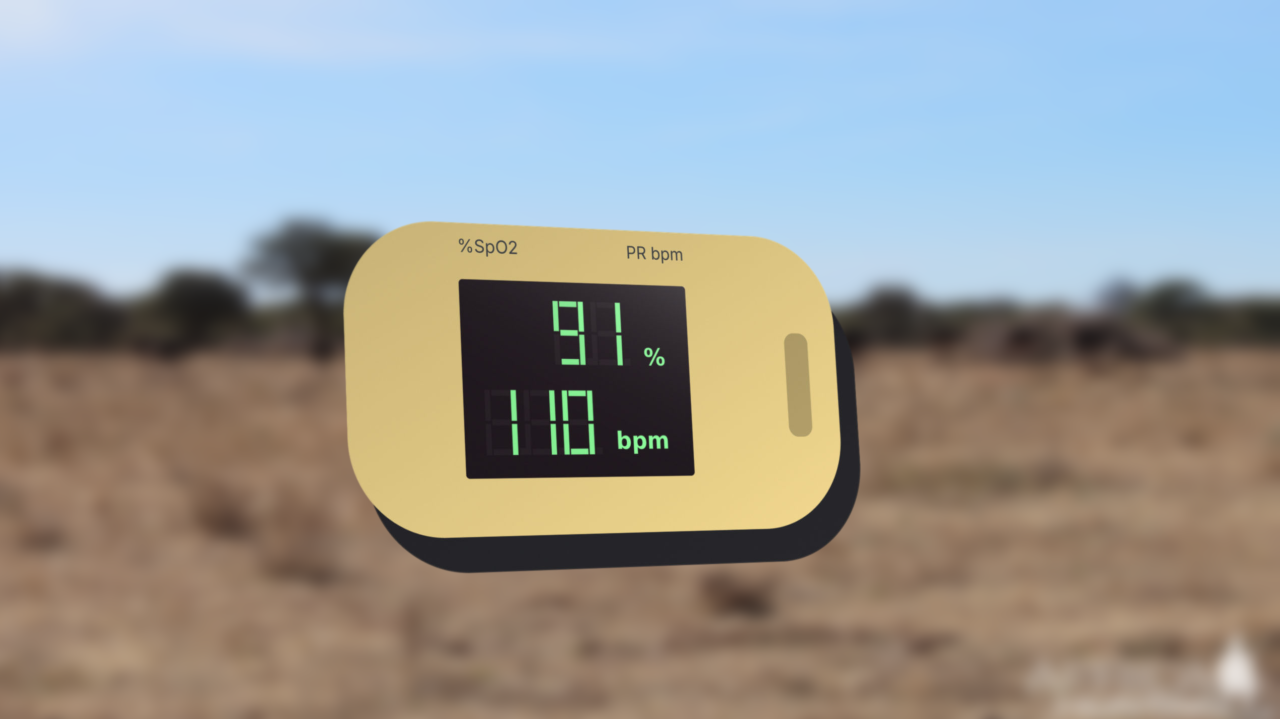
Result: 91 %
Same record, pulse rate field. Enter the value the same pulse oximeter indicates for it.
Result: 110 bpm
